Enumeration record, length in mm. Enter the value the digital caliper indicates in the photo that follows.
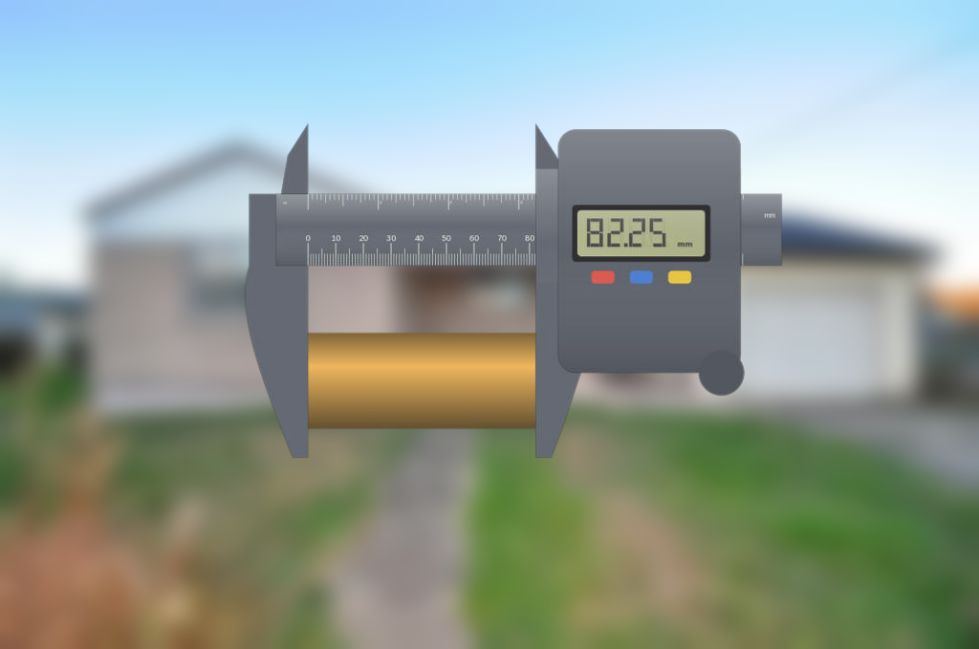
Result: 82.25 mm
